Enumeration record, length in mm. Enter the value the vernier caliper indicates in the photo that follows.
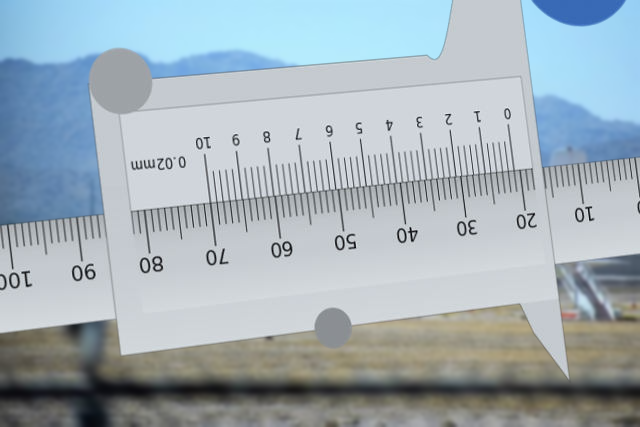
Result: 21.0 mm
